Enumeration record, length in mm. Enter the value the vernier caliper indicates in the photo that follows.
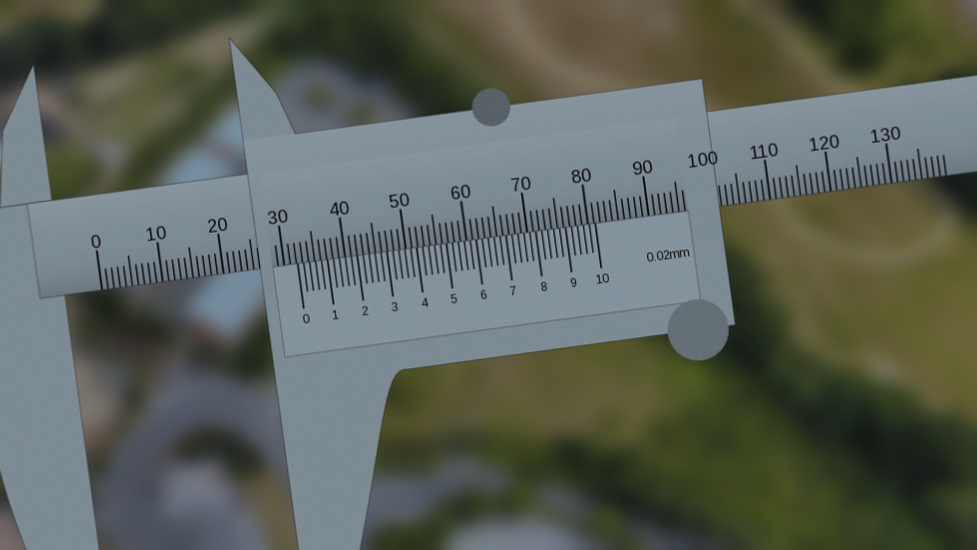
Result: 32.2 mm
